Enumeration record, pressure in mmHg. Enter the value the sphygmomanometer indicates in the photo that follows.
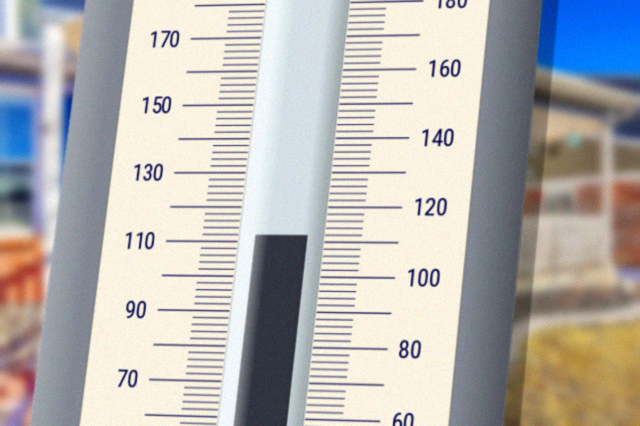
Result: 112 mmHg
